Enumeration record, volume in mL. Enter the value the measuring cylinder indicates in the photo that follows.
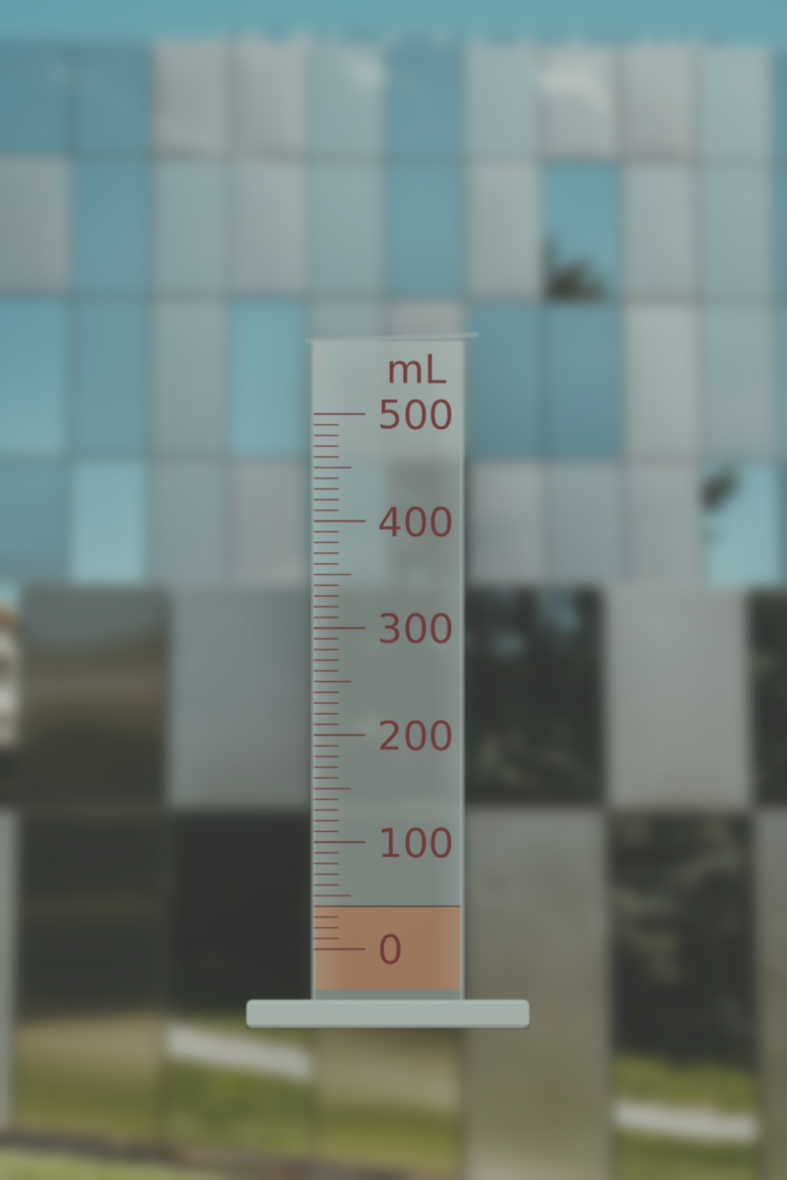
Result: 40 mL
